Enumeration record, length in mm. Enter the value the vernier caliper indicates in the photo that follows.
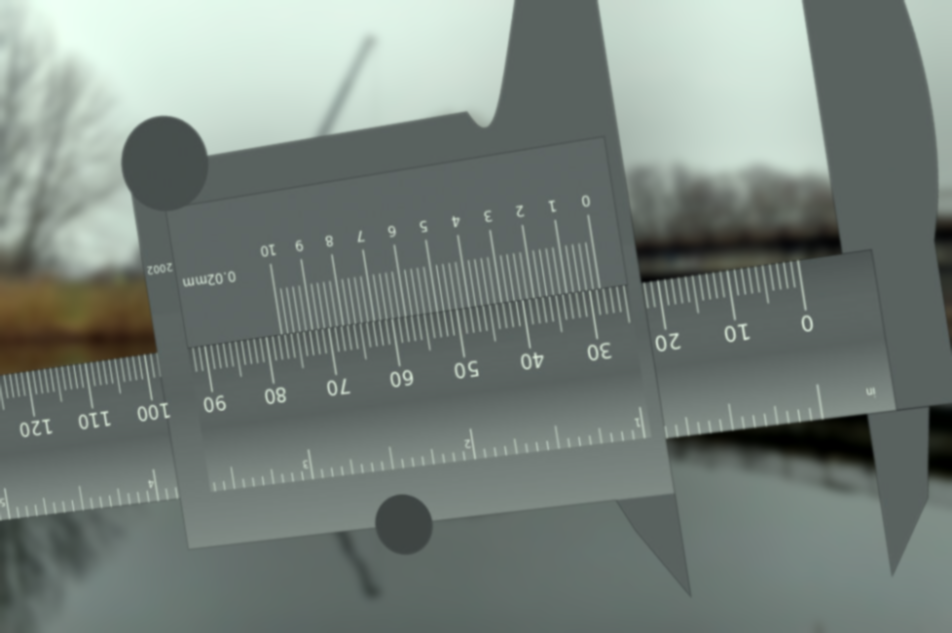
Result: 28.5 mm
